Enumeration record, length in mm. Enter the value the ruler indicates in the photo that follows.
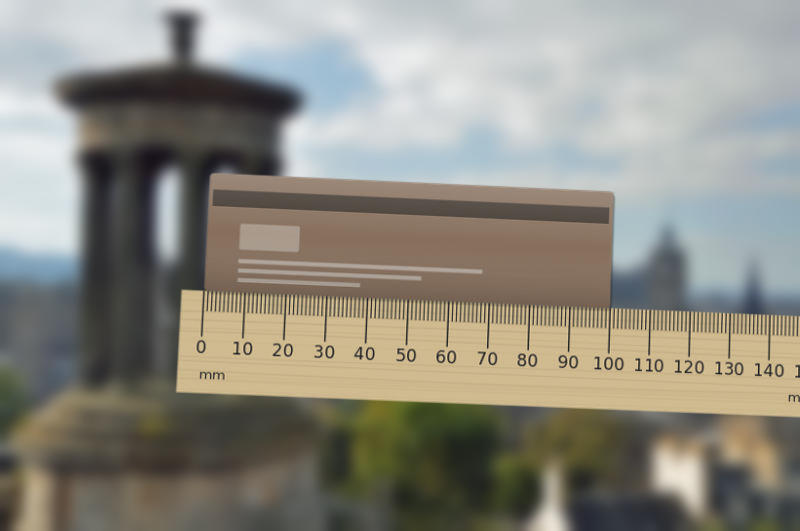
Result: 100 mm
